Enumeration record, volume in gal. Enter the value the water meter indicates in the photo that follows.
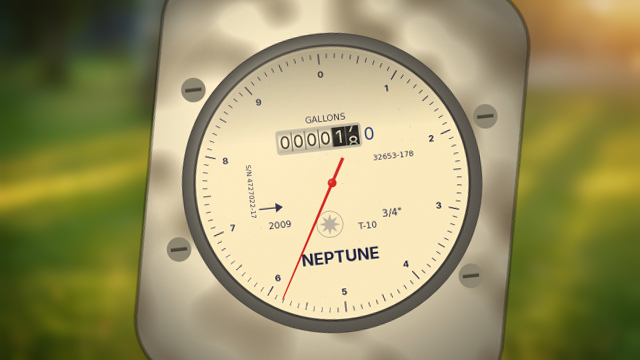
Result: 175.8 gal
